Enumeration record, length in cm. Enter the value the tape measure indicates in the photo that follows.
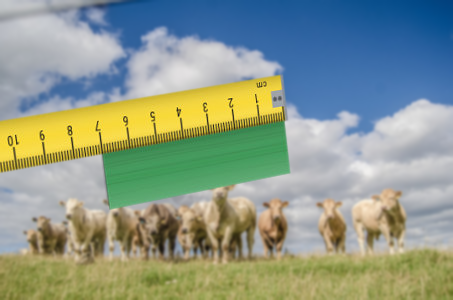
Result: 7 cm
